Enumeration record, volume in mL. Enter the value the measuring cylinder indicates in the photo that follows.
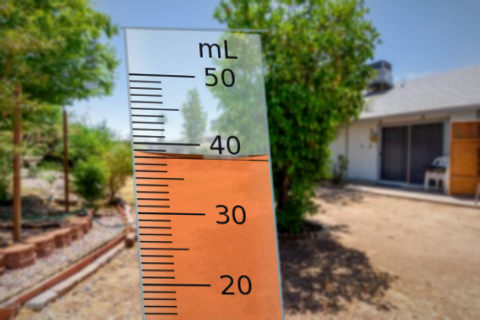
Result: 38 mL
